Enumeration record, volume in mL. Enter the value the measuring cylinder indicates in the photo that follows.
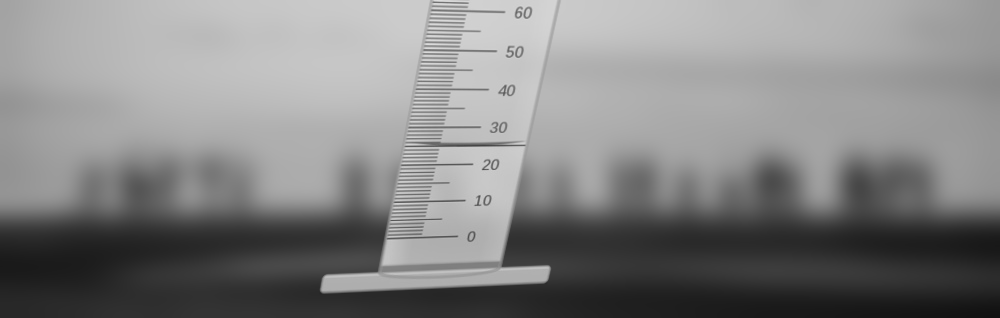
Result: 25 mL
